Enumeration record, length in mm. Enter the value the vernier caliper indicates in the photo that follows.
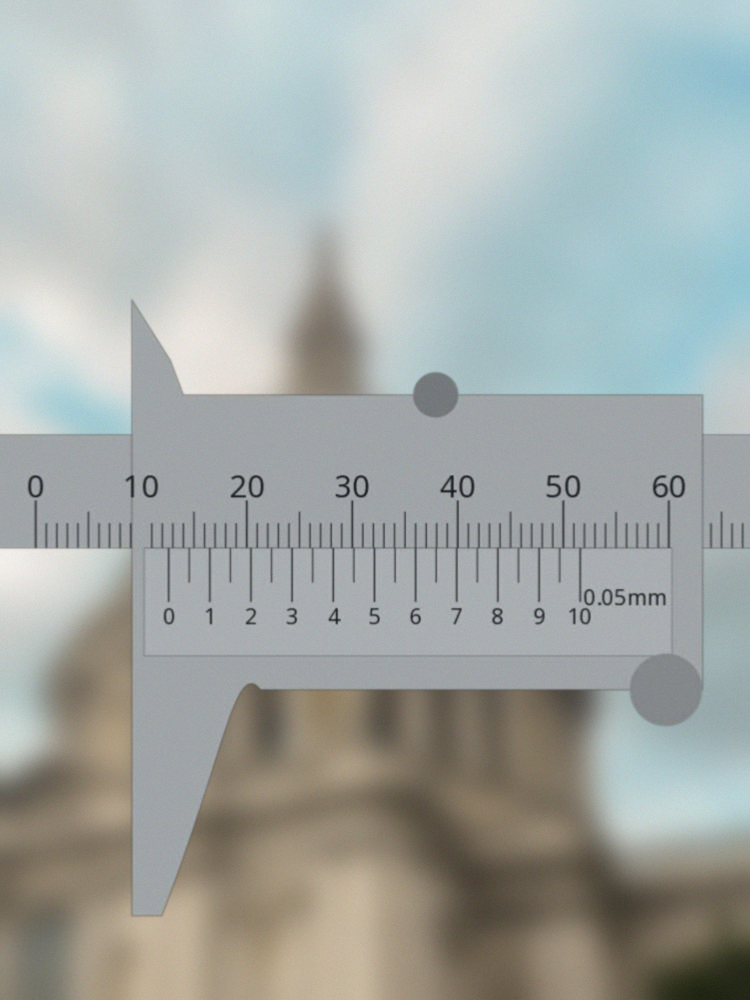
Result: 12.6 mm
